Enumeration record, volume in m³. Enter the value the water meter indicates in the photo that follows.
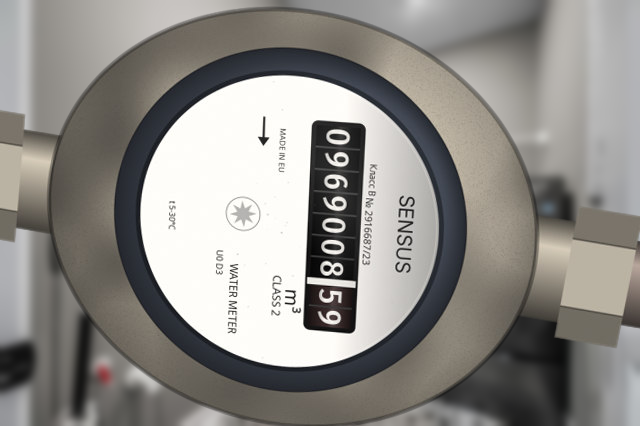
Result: 969008.59 m³
